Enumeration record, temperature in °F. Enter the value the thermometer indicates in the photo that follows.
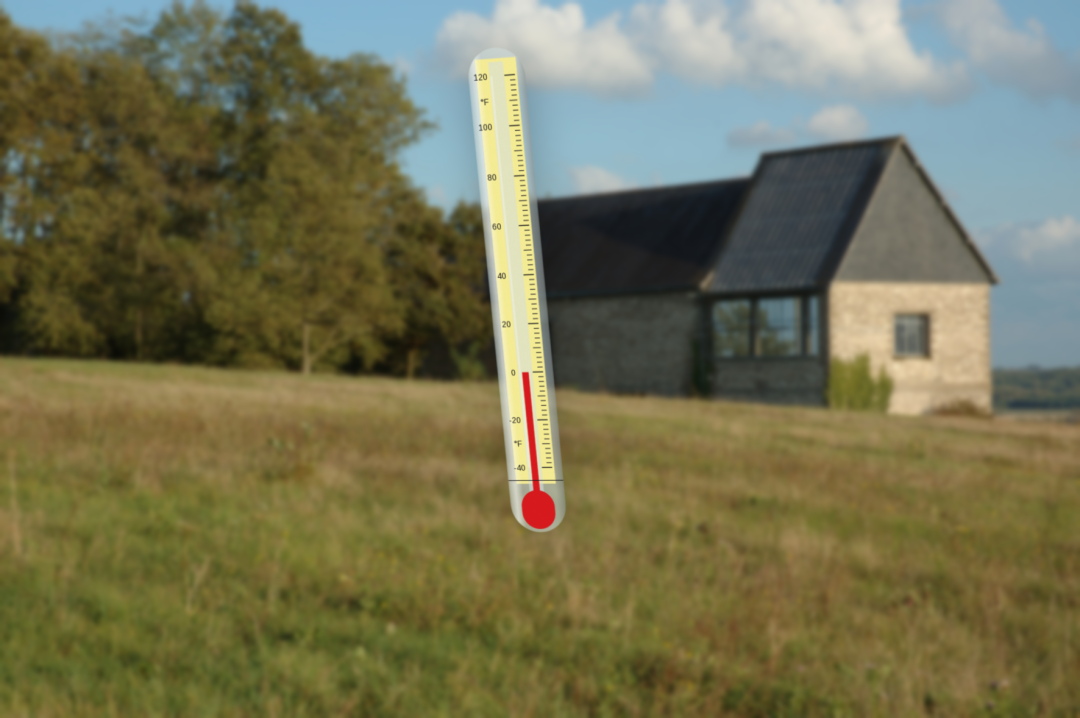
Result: 0 °F
